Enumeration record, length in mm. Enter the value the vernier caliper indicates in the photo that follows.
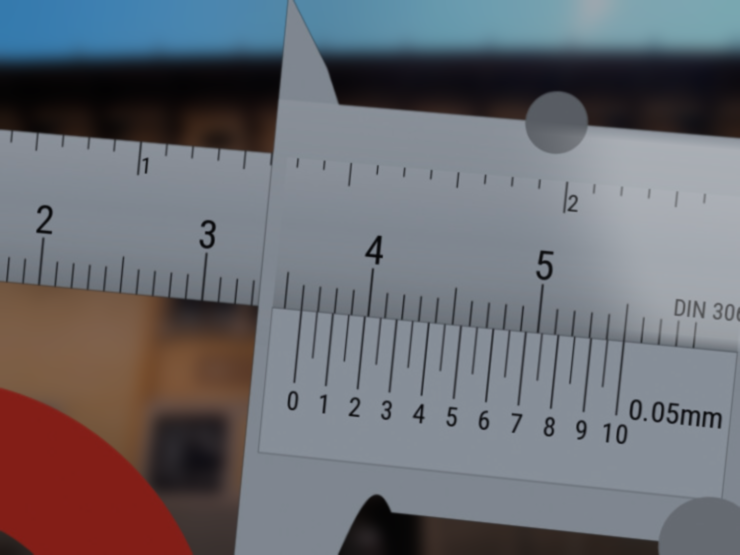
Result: 36.0 mm
